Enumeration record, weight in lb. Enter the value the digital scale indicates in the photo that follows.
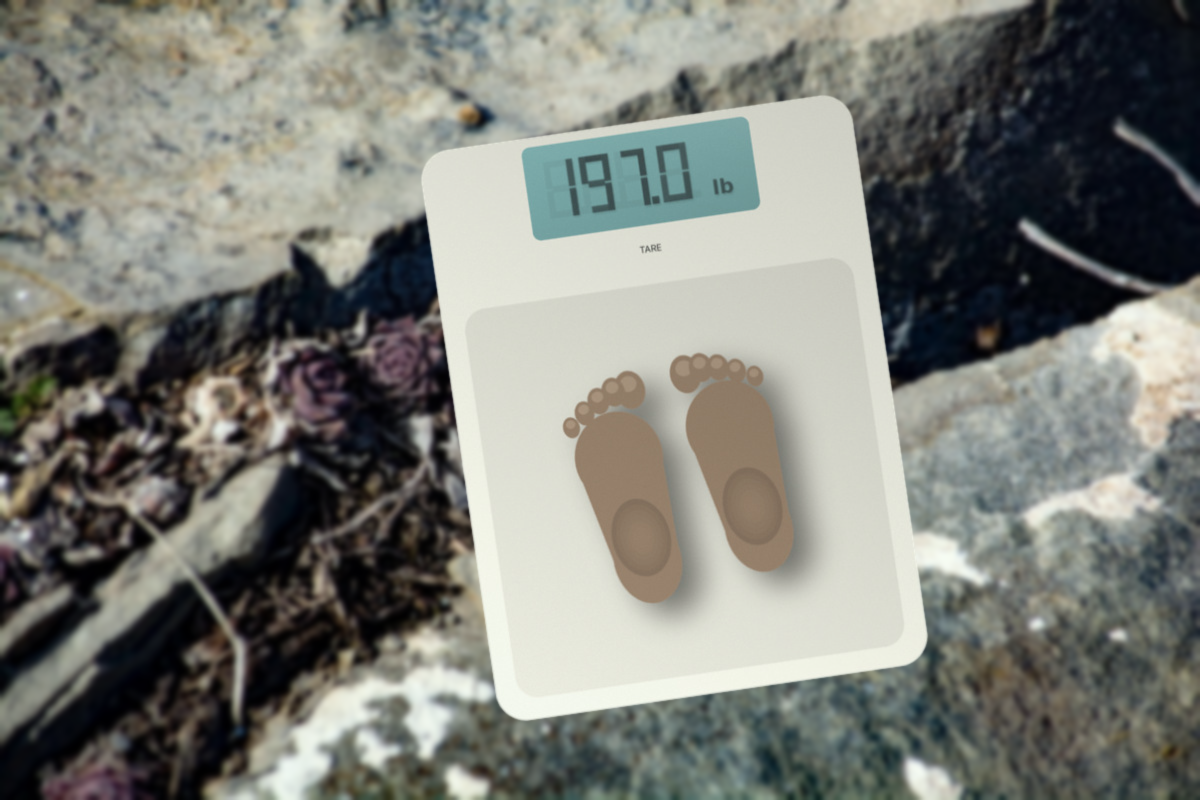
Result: 197.0 lb
